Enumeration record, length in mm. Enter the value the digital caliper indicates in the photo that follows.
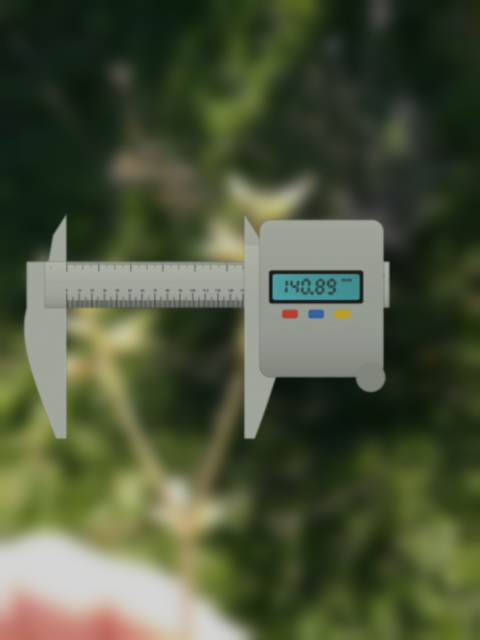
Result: 140.89 mm
